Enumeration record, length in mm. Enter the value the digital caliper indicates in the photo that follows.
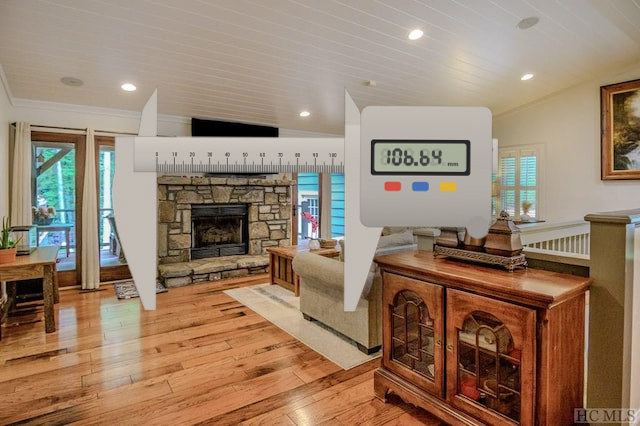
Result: 106.64 mm
